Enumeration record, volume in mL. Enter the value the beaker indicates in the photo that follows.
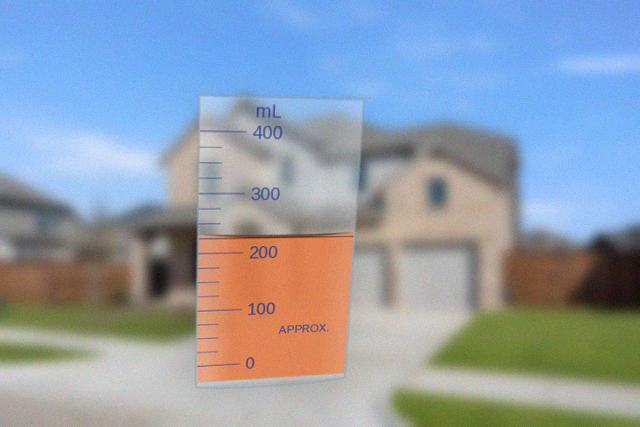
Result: 225 mL
